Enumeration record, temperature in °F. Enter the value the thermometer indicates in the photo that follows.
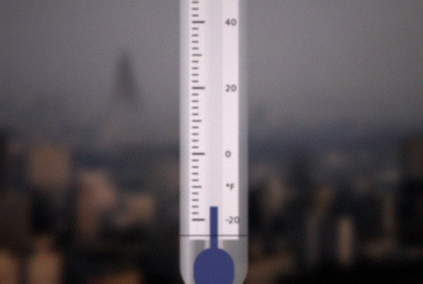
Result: -16 °F
